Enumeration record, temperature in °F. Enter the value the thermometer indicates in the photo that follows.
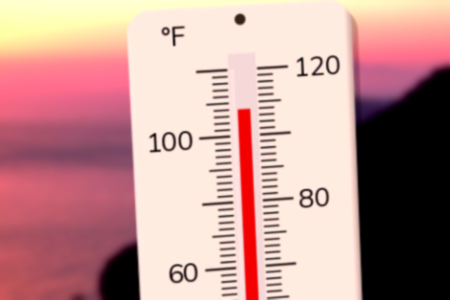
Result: 108 °F
